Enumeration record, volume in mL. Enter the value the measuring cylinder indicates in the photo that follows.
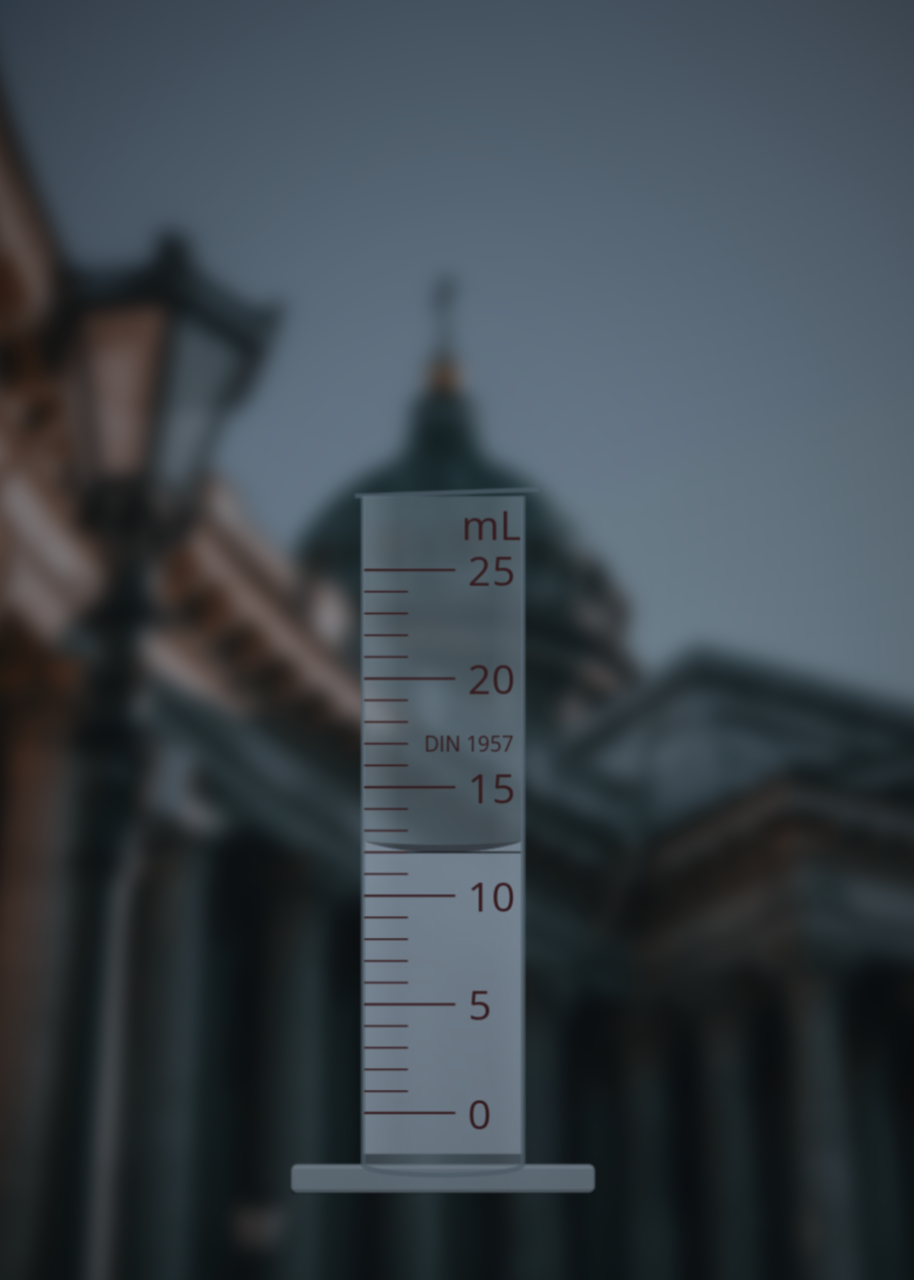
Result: 12 mL
